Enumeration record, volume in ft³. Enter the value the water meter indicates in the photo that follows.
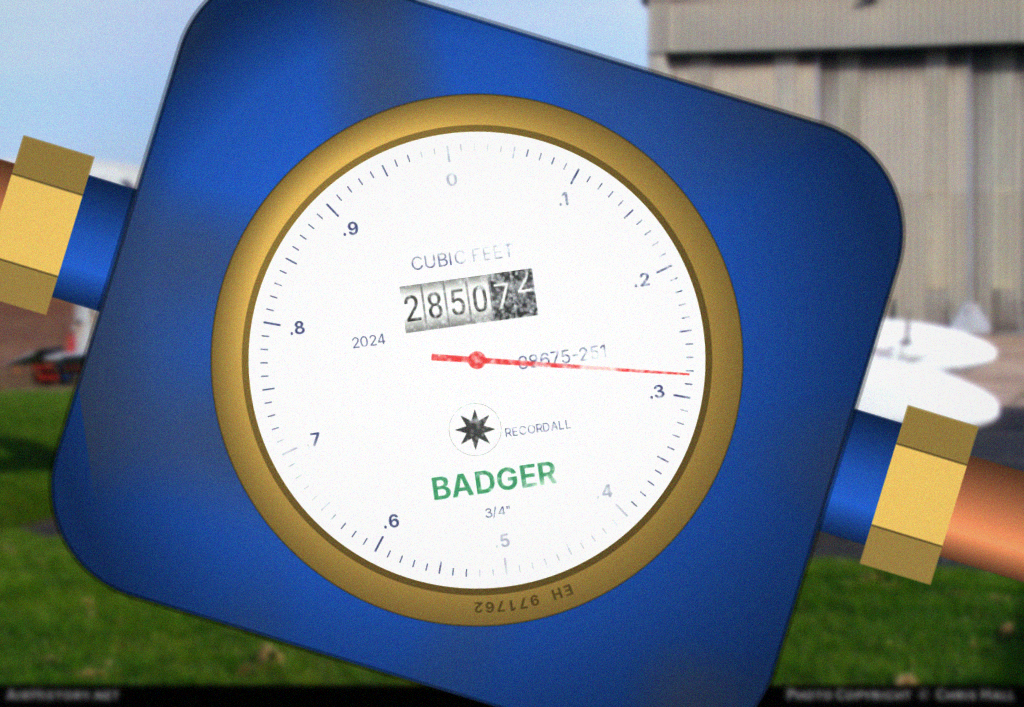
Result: 285072.28 ft³
